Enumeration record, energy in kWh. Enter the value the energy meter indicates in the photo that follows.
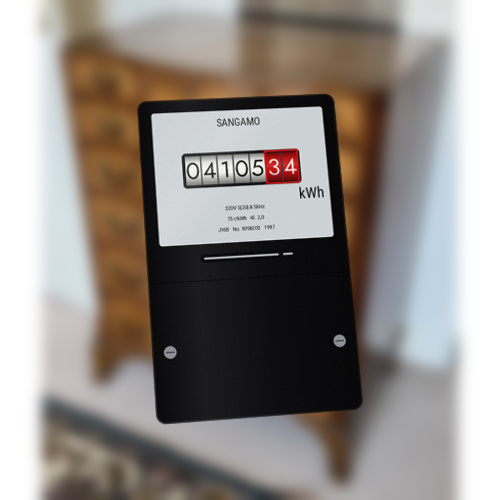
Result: 4105.34 kWh
